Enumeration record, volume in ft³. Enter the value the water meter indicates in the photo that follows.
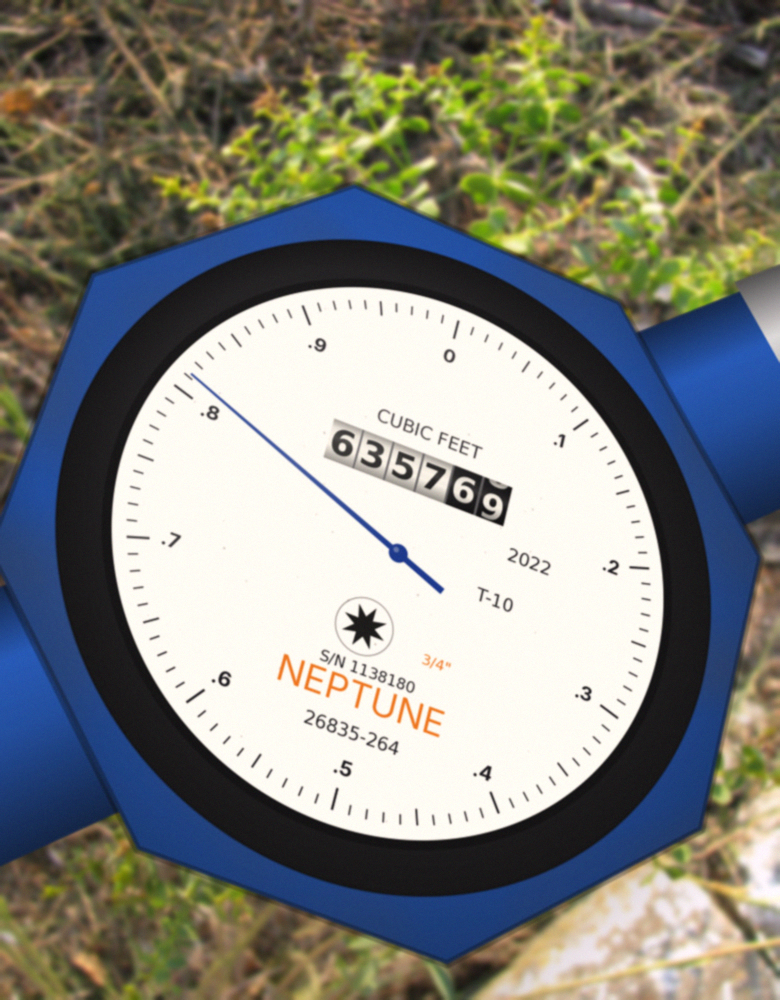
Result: 635768.81 ft³
